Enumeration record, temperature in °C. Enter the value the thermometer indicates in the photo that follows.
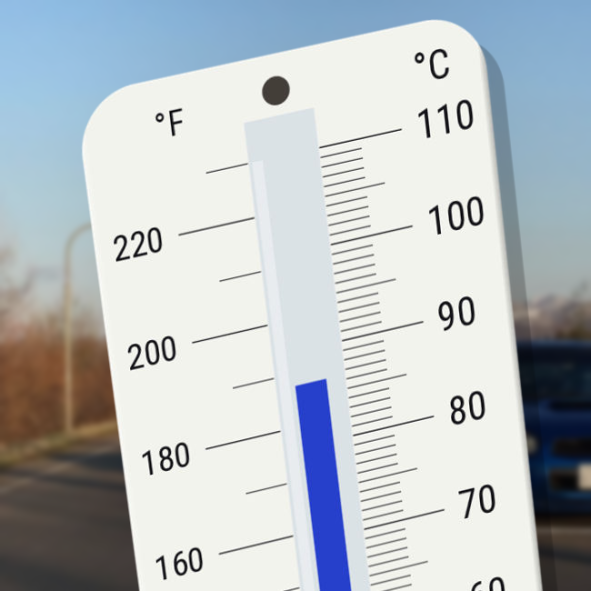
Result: 86.5 °C
